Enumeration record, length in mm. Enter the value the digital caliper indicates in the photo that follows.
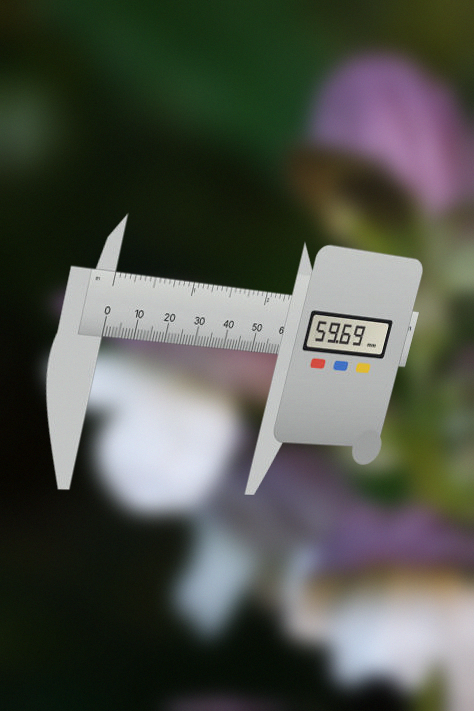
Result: 59.69 mm
